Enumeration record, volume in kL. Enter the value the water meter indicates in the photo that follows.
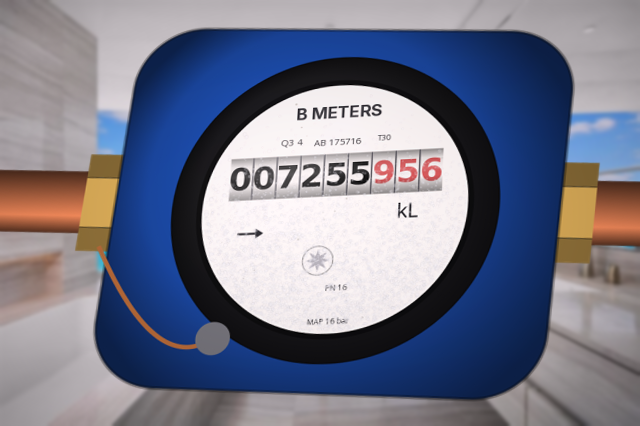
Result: 7255.956 kL
